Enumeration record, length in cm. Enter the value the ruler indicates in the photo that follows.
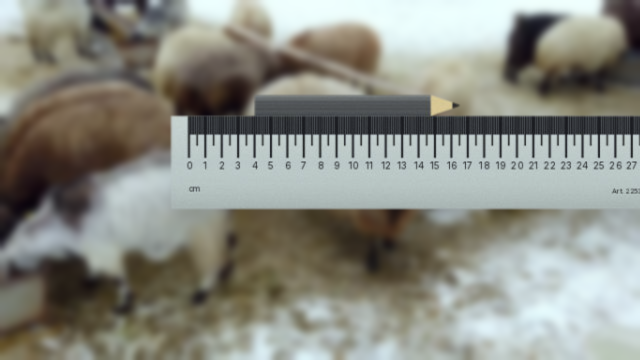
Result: 12.5 cm
